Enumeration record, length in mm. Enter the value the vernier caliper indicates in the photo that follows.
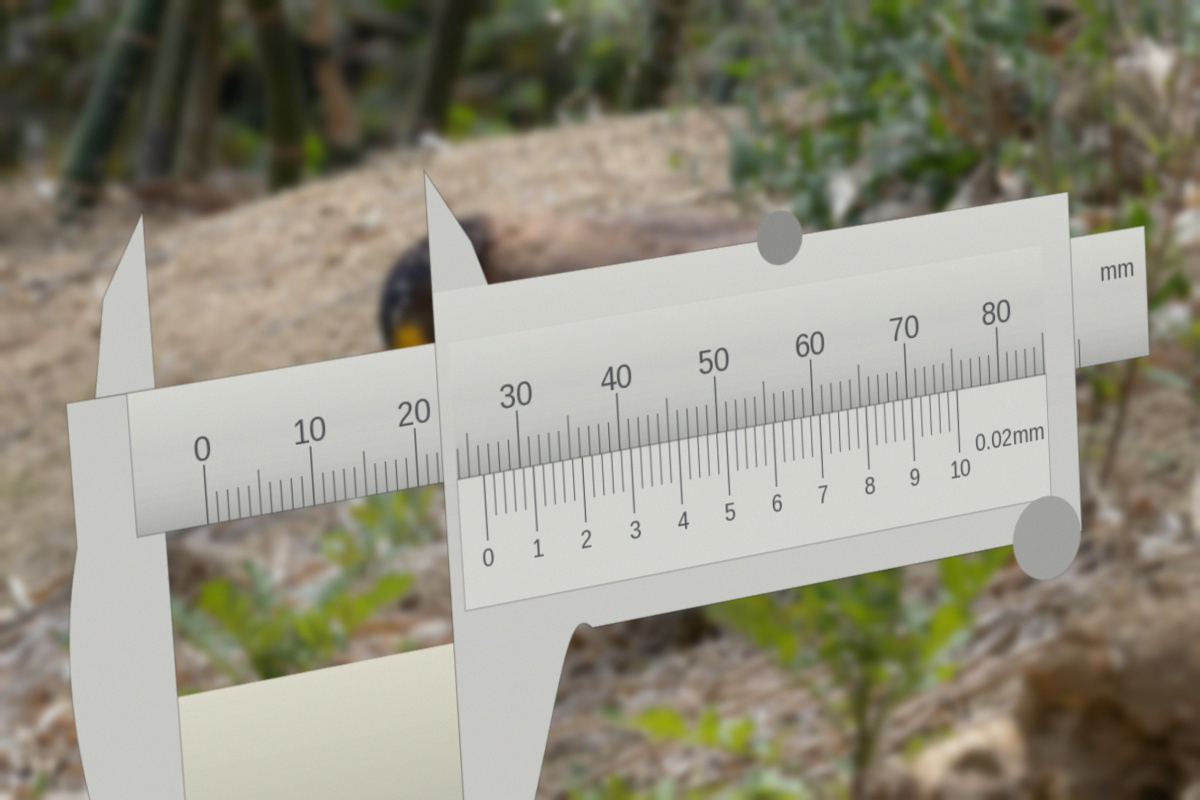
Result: 26.4 mm
